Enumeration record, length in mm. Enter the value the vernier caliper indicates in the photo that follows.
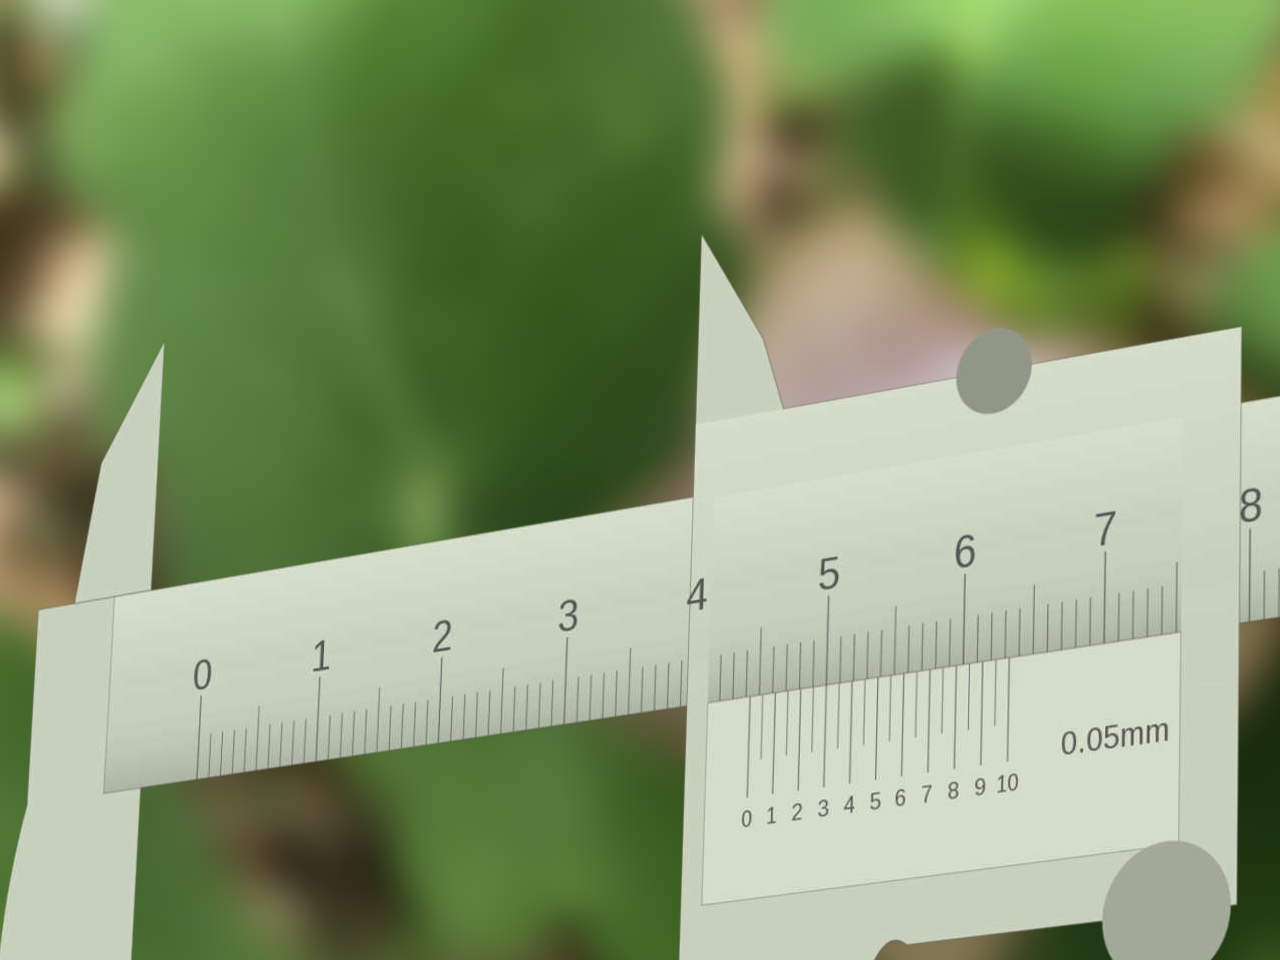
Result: 44.3 mm
